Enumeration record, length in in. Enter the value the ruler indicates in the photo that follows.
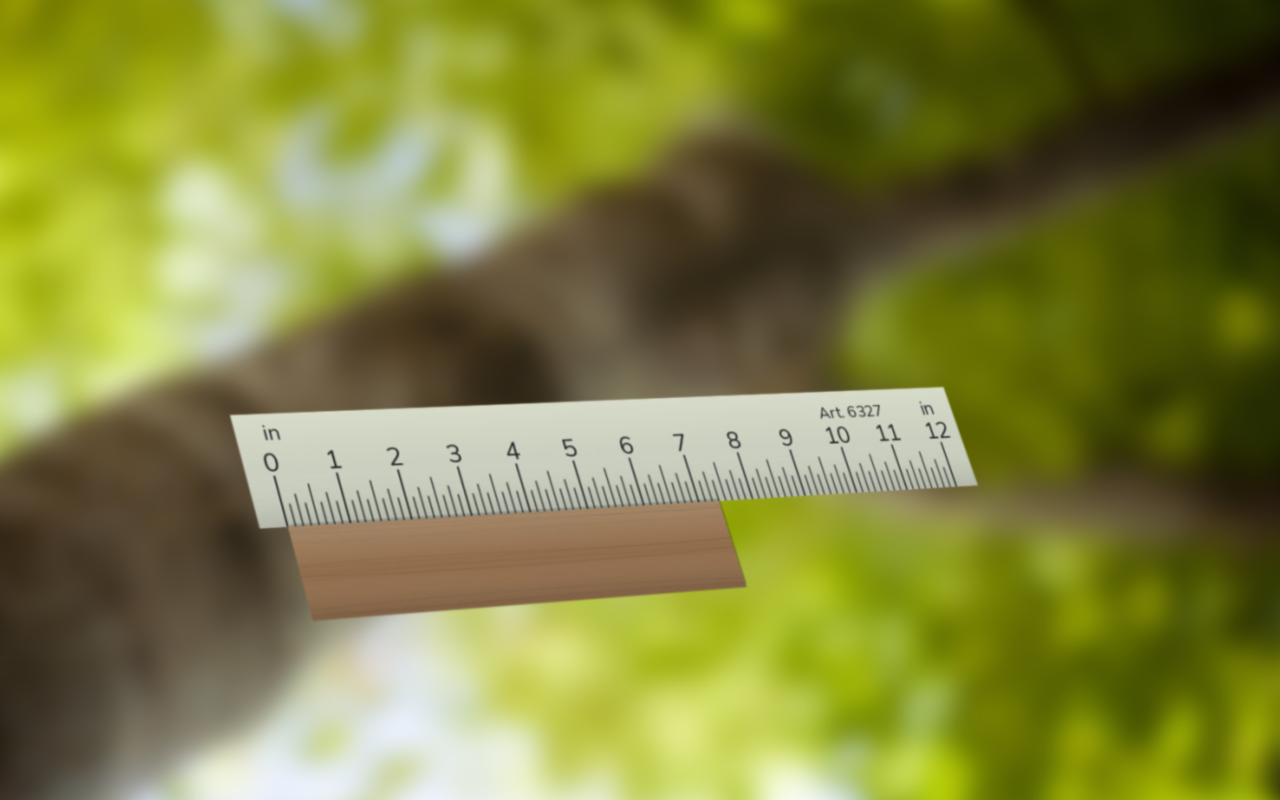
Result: 7.375 in
